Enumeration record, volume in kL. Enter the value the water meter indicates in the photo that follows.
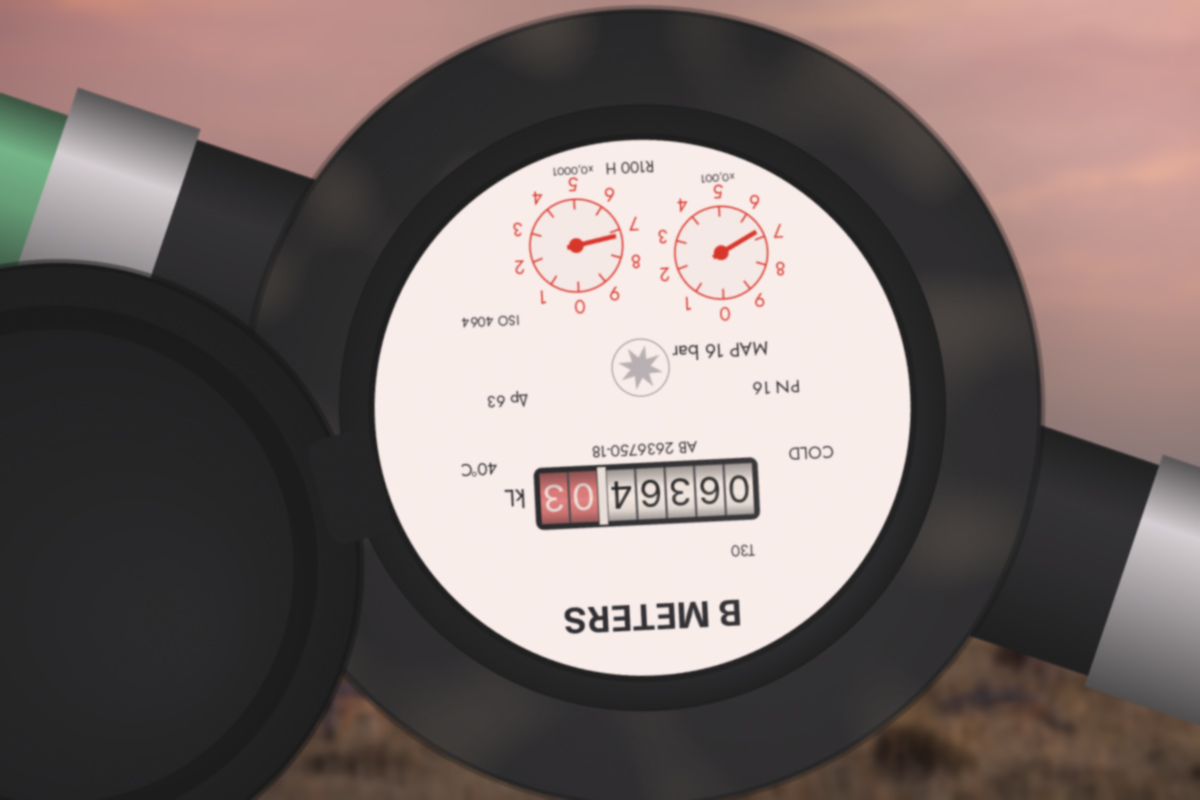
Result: 6364.0367 kL
